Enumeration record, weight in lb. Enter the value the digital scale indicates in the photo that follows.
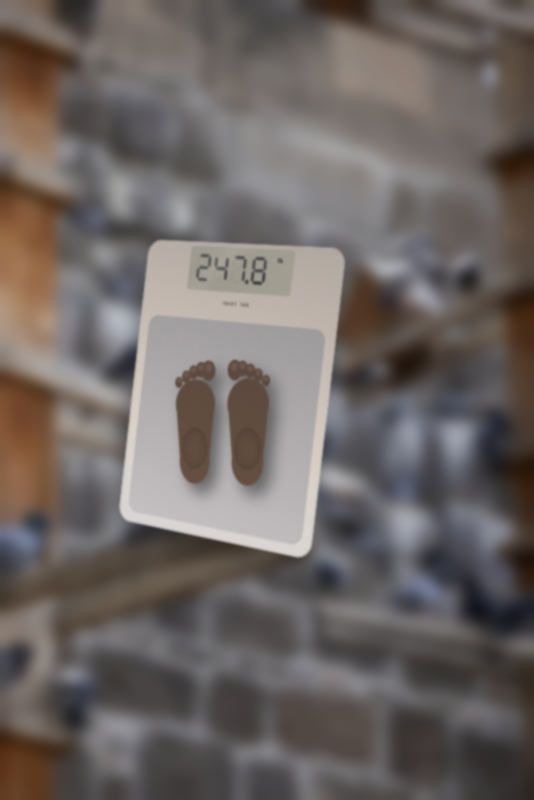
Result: 247.8 lb
